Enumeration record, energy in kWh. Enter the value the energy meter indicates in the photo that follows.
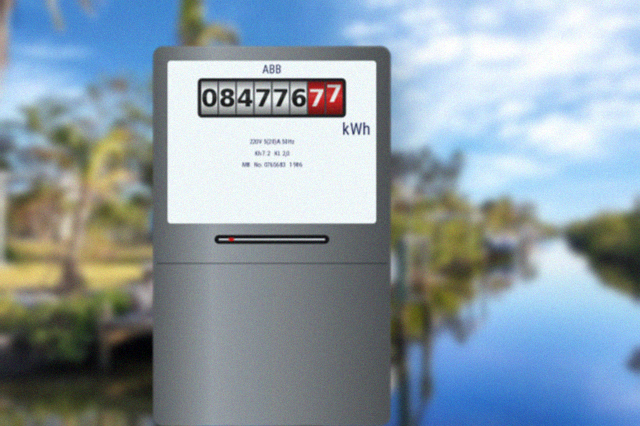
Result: 84776.77 kWh
